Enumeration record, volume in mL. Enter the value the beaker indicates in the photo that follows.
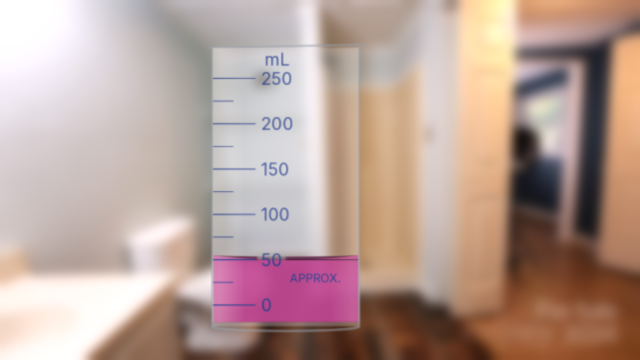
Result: 50 mL
